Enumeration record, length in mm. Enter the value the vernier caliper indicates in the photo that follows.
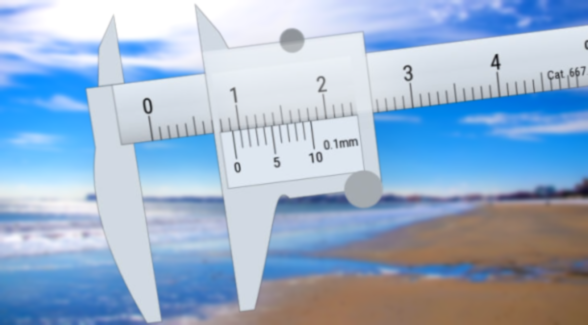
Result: 9.2 mm
